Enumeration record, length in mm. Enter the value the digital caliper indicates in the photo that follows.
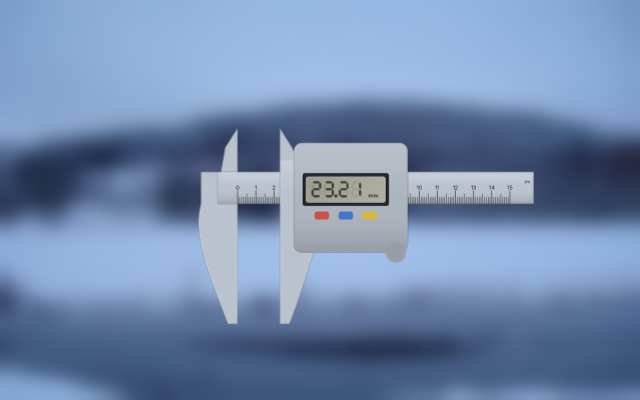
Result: 23.21 mm
